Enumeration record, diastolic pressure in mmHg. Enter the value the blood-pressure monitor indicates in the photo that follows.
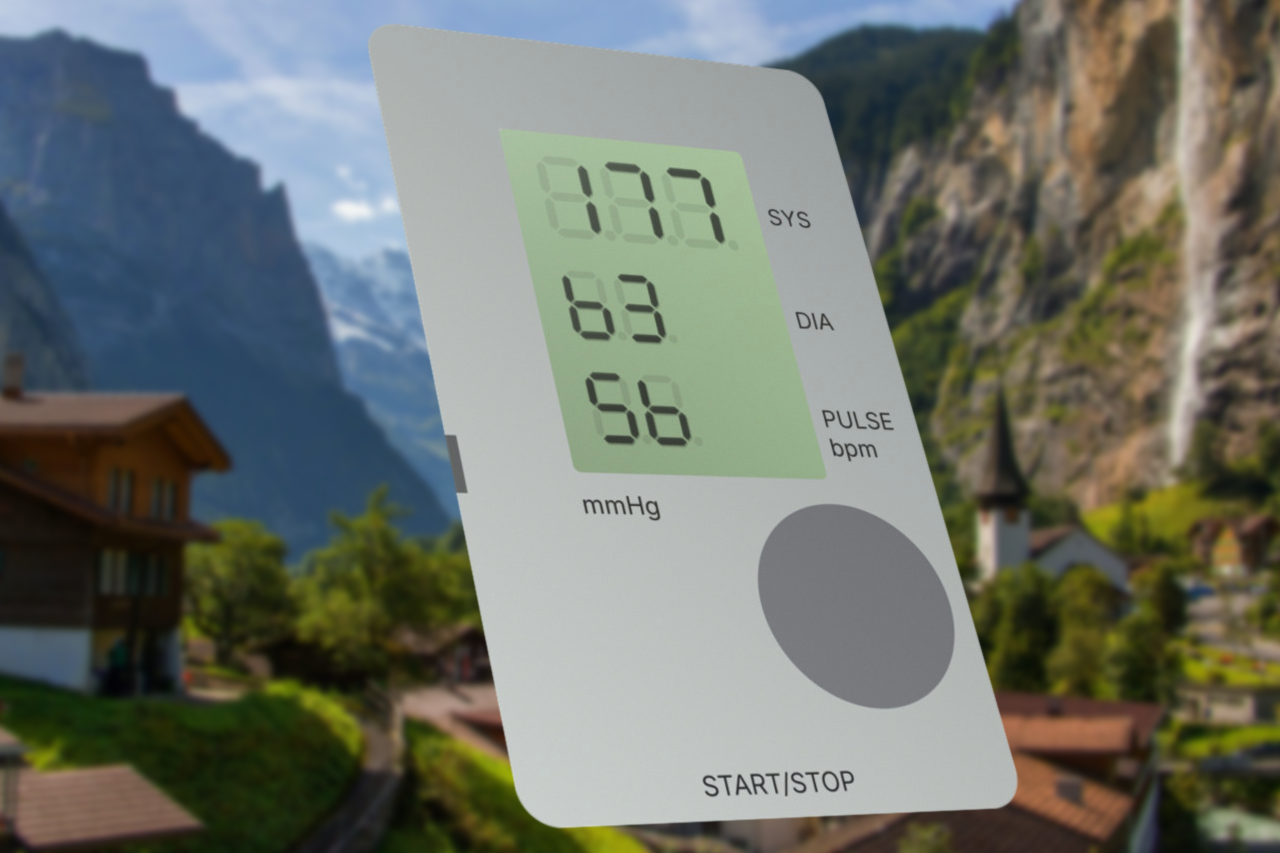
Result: 63 mmHg
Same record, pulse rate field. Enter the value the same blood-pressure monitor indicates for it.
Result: 56 bpm
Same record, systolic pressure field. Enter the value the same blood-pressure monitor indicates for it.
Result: 177 mmHg
